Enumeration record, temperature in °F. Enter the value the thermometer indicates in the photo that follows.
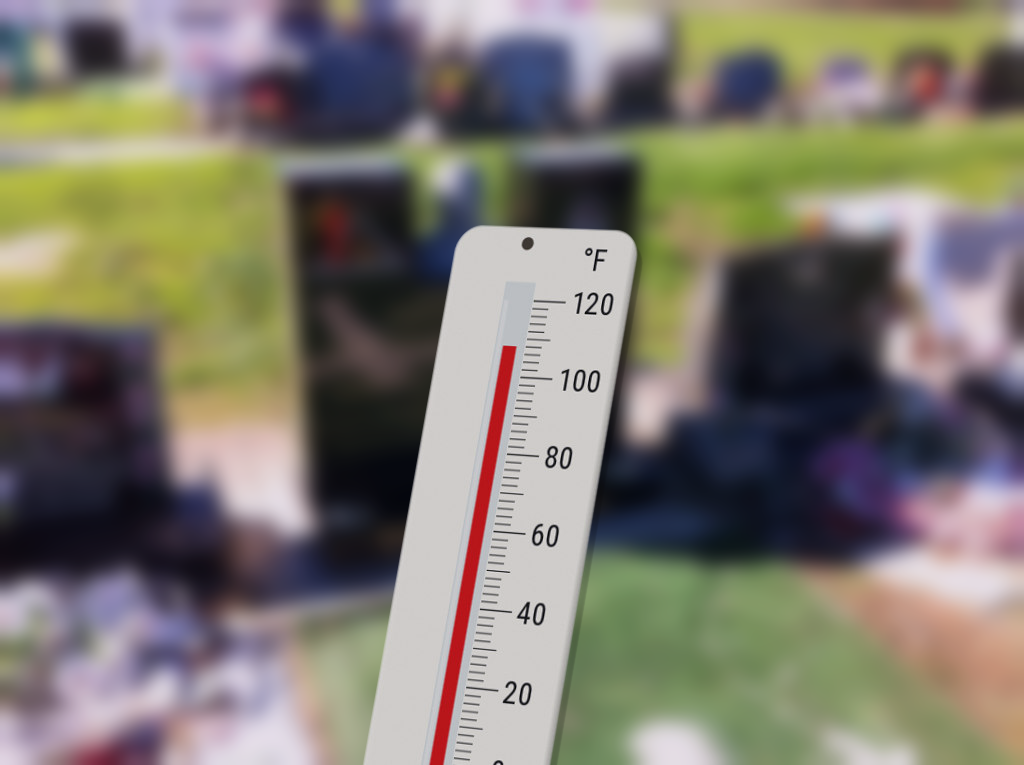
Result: 108 °F
